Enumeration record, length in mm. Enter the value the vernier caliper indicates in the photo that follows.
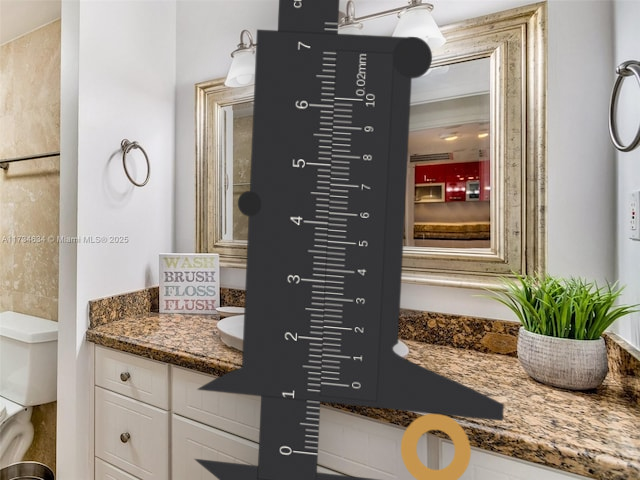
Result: 12.4 mm
